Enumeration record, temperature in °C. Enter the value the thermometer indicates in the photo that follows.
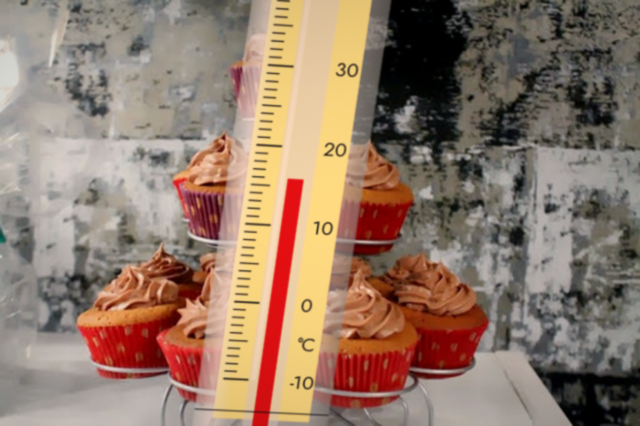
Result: 16 °C
